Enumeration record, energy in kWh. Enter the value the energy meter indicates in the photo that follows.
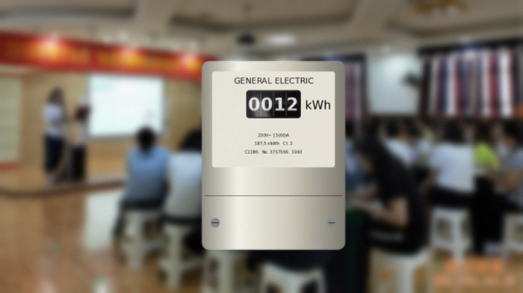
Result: 12 kWh
